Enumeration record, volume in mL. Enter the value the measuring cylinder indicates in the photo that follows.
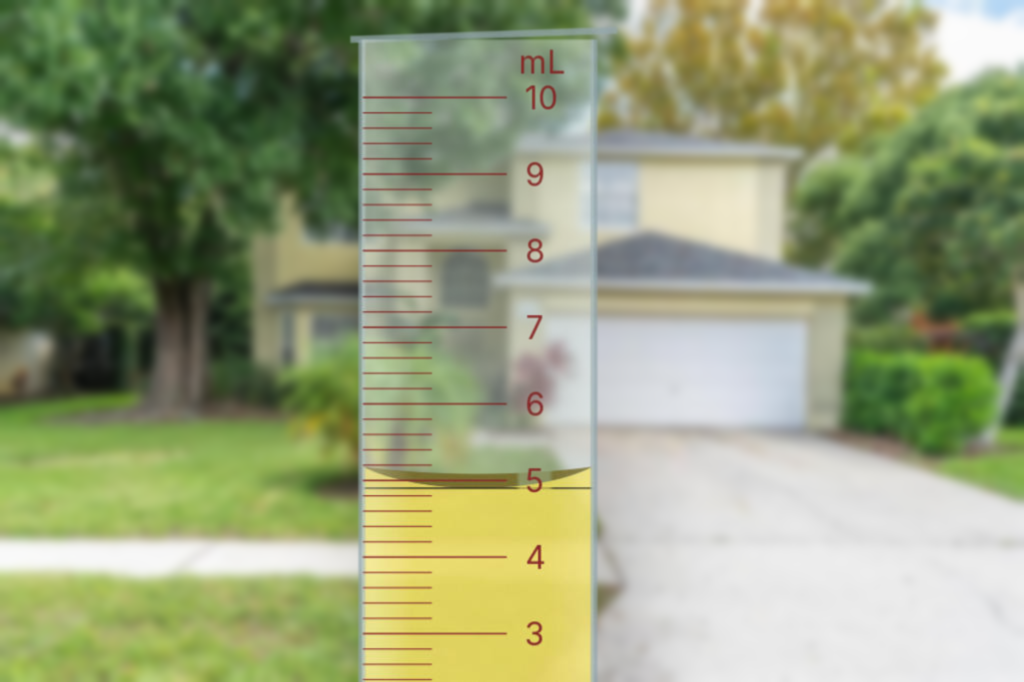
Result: 4.9 mL
